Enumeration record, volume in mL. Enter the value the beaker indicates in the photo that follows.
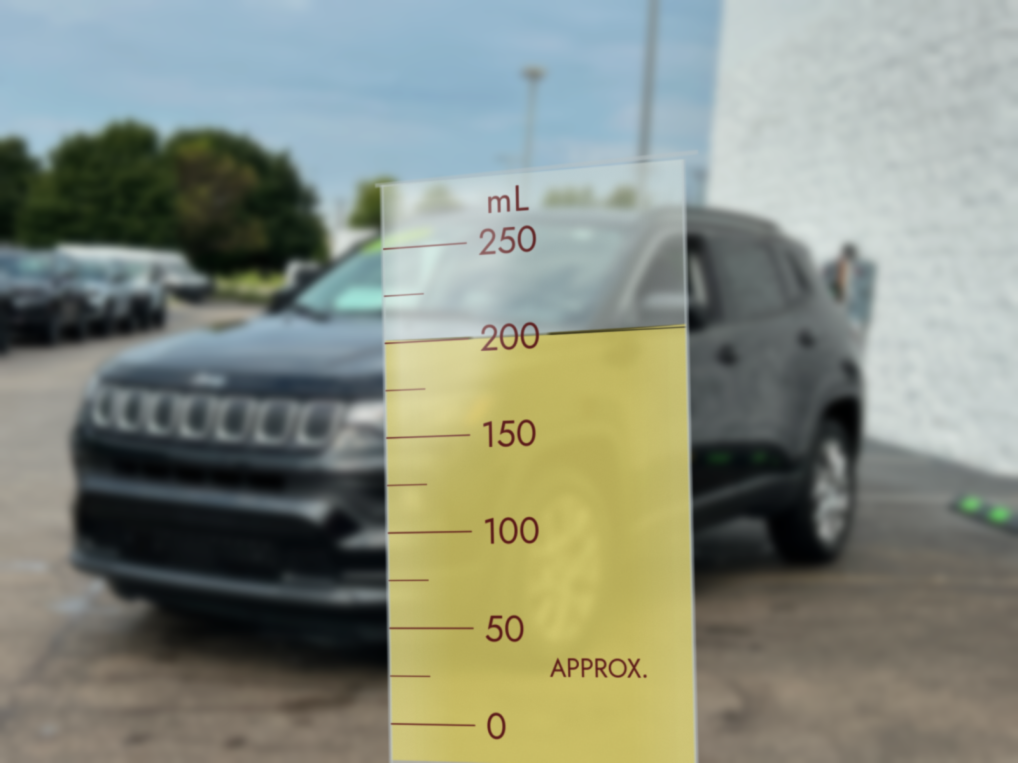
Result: 200 mL
